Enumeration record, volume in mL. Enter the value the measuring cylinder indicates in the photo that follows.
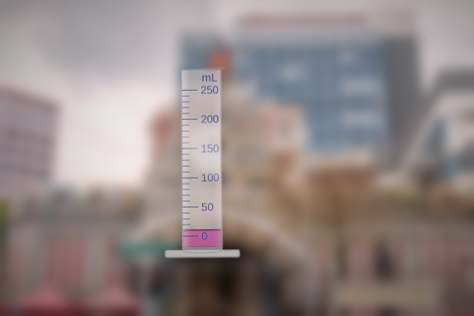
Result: 10 mL
